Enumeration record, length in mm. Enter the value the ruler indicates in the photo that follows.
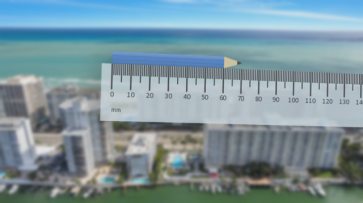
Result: 70 mm
